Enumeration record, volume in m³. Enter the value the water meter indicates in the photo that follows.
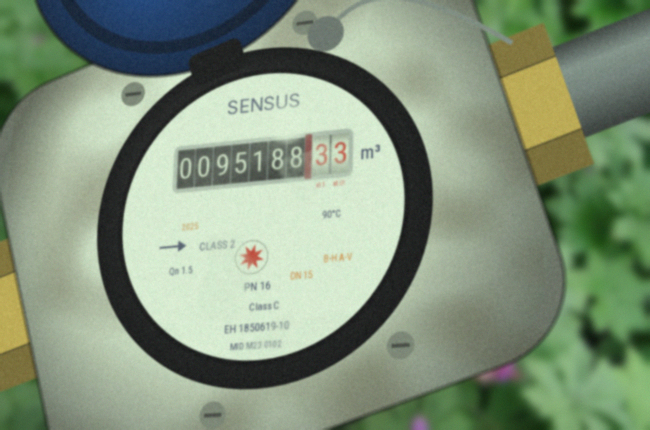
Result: 95188.33 m³
